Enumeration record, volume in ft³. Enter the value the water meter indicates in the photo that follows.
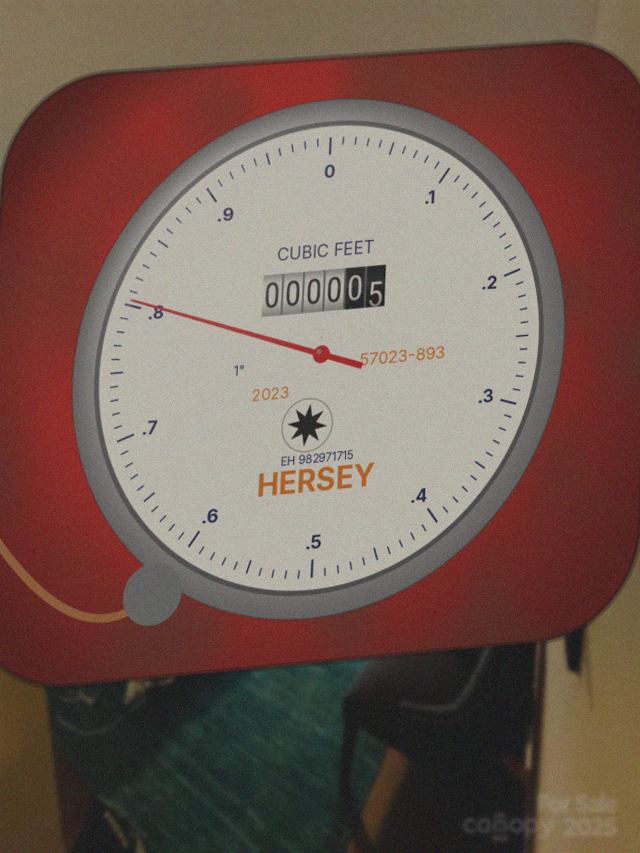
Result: 4.80 ft³
